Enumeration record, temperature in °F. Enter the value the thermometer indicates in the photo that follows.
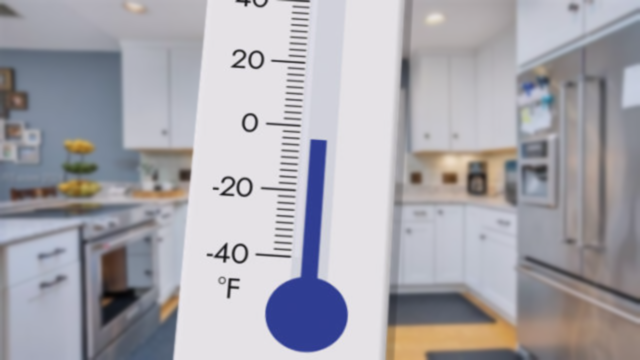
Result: -4 °F
